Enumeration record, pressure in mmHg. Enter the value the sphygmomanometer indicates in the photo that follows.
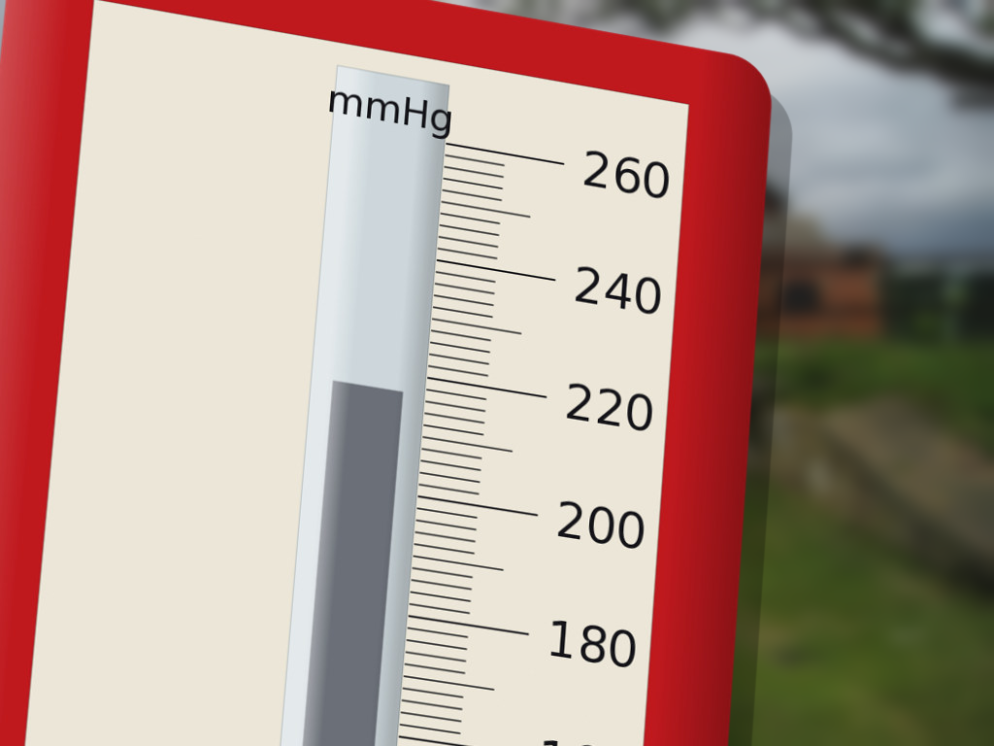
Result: 217 mmHg
